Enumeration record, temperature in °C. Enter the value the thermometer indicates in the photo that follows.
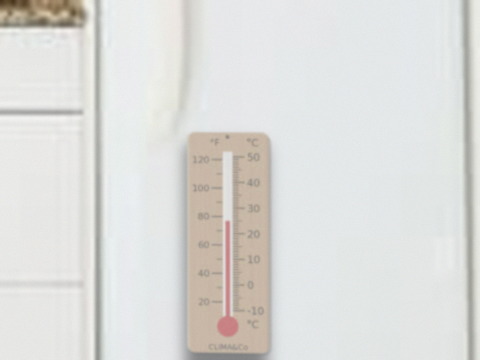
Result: 25 °C
